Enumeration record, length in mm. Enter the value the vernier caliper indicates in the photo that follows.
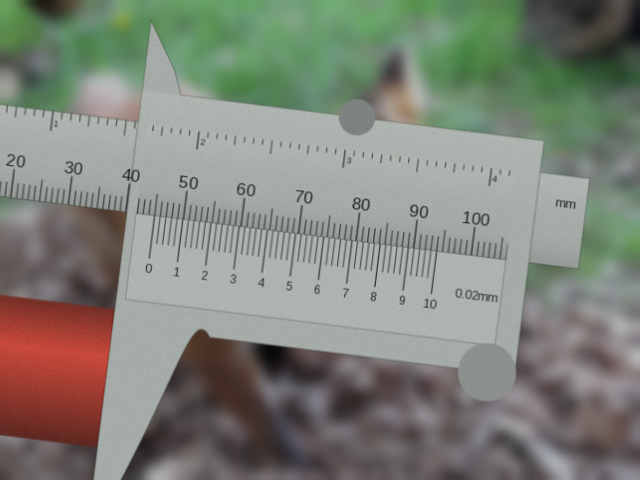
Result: 45.0 mm
